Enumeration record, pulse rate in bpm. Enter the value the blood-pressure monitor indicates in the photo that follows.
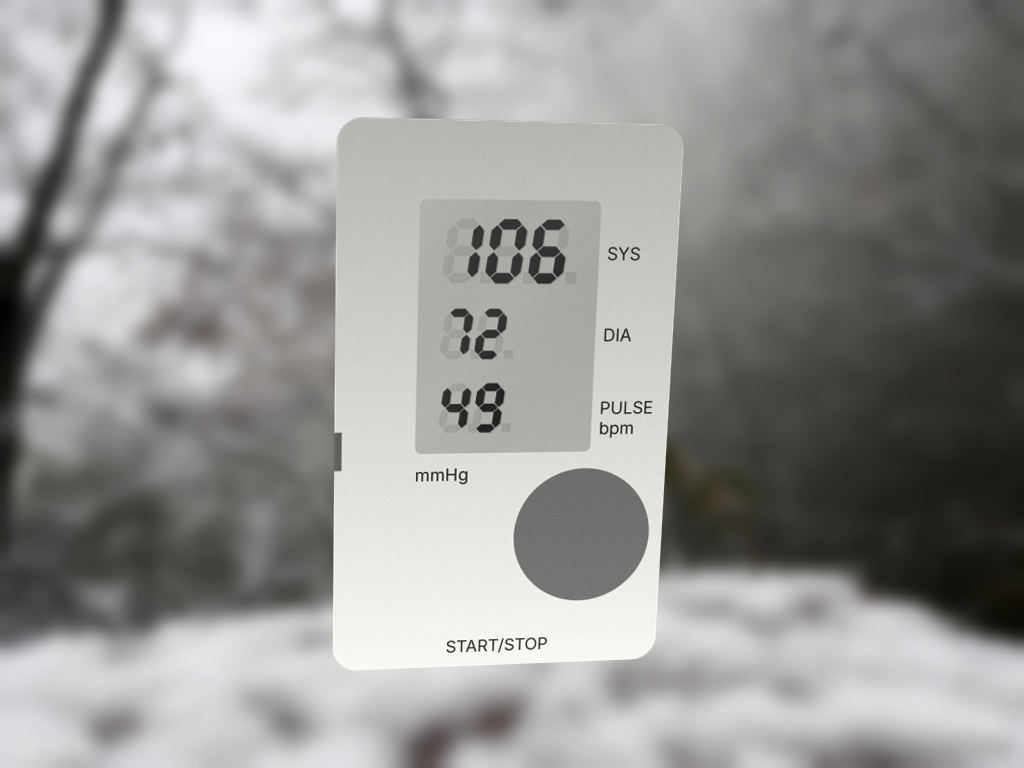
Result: 49 bpm
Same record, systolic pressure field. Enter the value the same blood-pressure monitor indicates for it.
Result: 106 mmHg
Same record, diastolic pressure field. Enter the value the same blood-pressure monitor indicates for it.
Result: 72 mmHg
